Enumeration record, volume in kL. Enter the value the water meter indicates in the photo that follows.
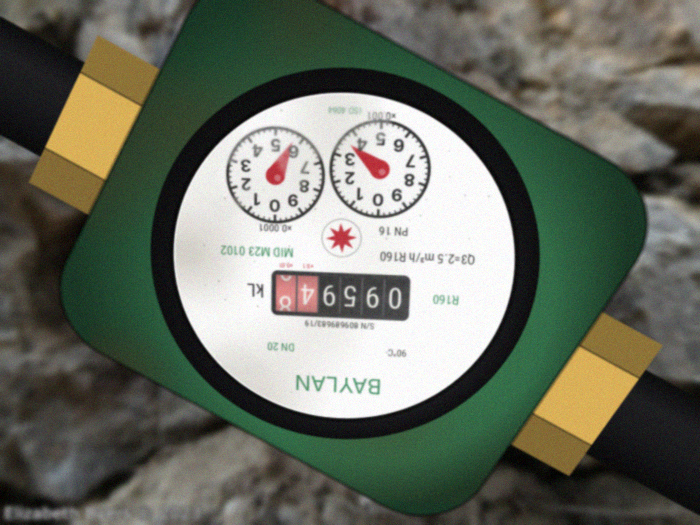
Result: 959.4835 kL
